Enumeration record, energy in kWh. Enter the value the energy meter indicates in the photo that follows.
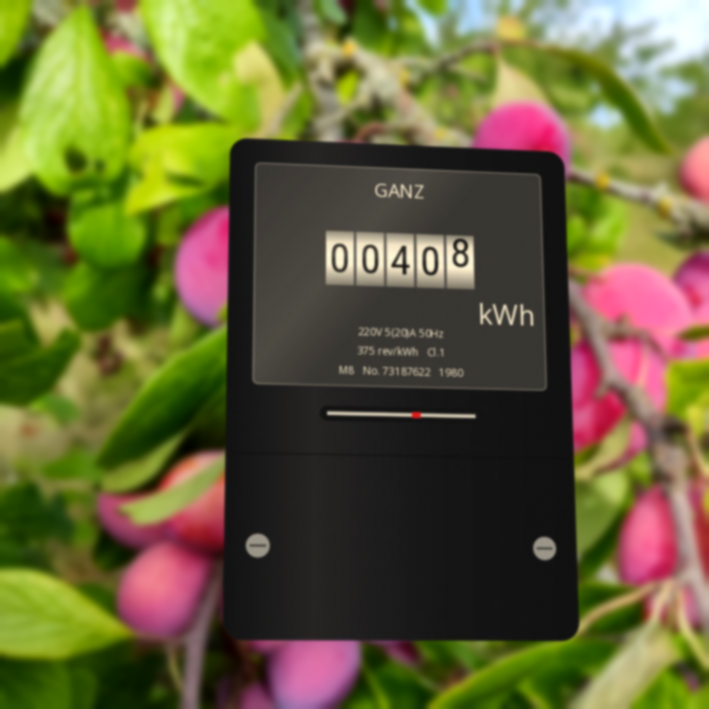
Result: 408 kWh
